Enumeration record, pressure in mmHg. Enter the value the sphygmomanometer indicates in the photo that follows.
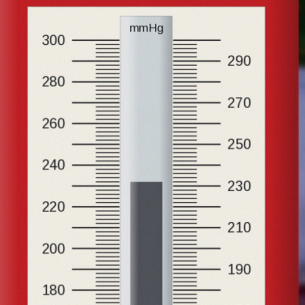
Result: 232 mmHg
